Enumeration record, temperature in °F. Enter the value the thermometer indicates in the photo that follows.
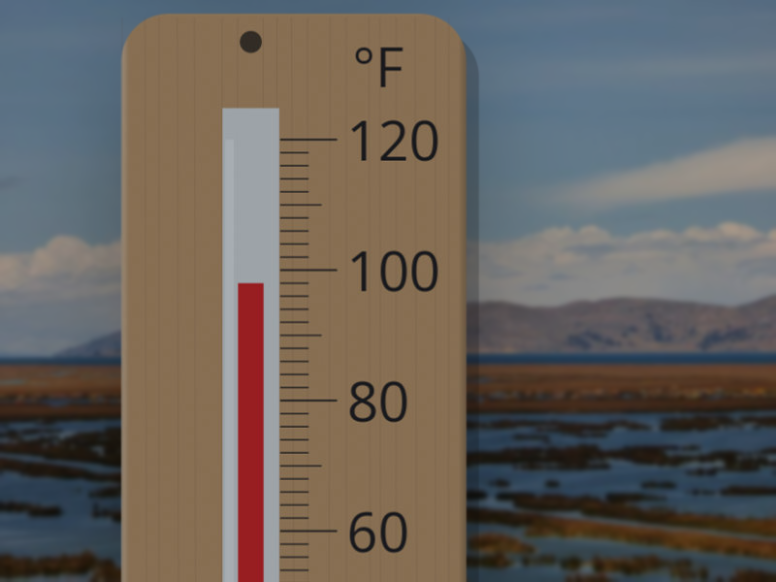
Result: 98 °F
